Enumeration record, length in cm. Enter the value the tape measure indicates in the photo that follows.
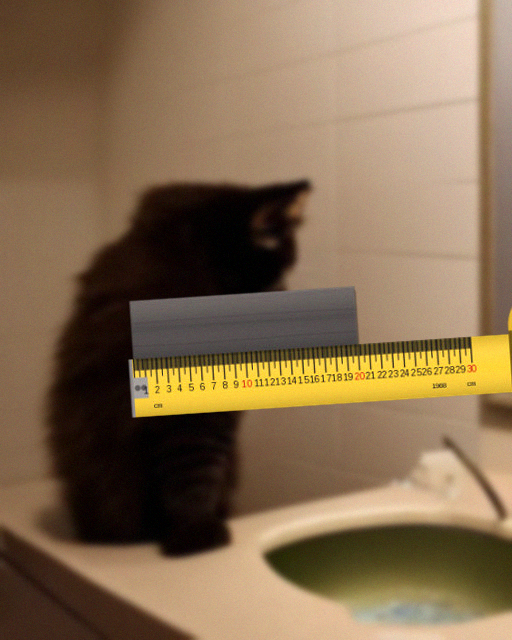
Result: 20 cm
